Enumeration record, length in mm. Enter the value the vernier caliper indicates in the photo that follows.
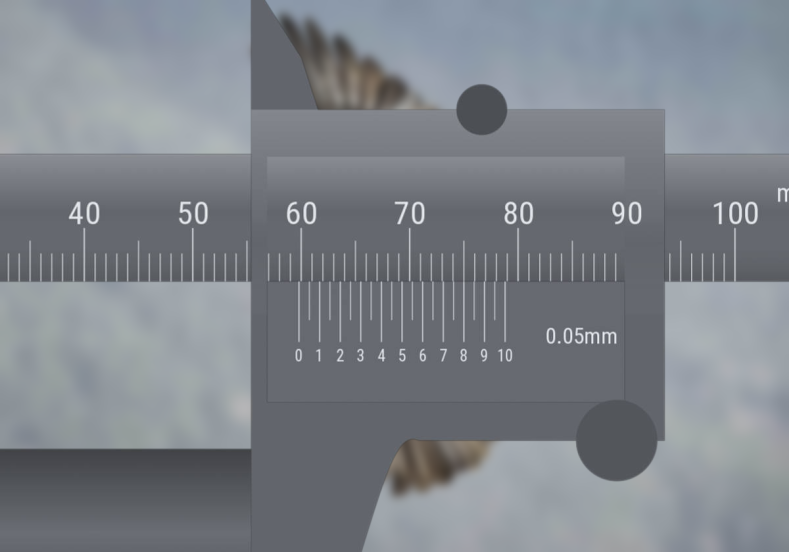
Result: 59.8 mm
